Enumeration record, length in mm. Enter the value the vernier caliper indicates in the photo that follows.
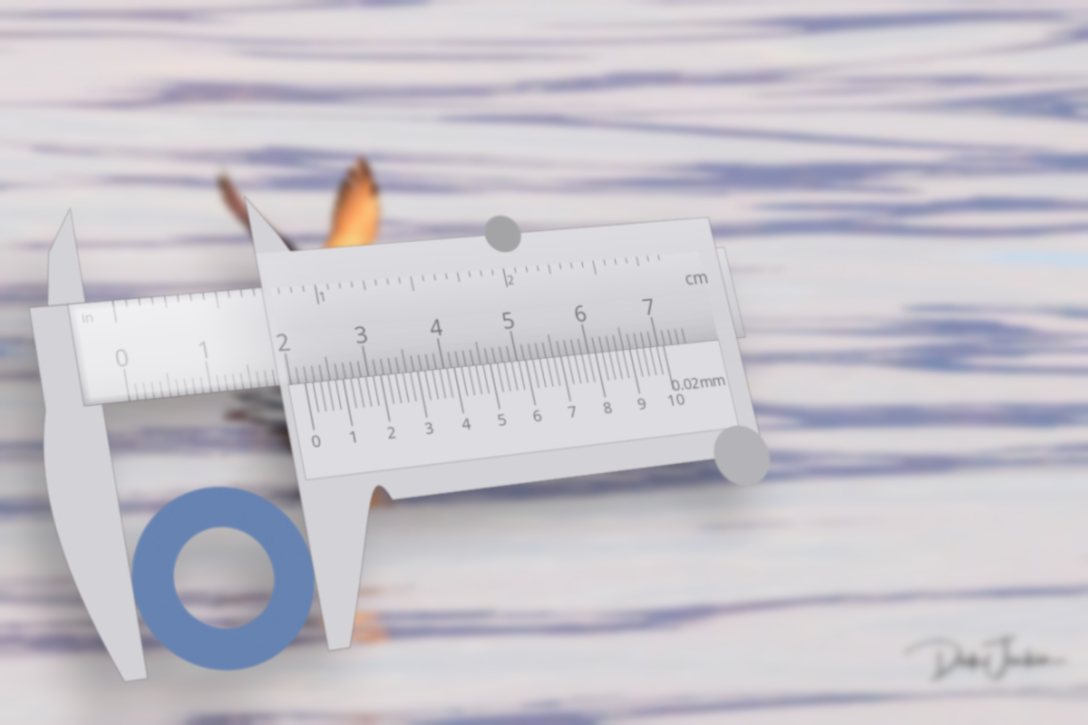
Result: 21.8 mm
